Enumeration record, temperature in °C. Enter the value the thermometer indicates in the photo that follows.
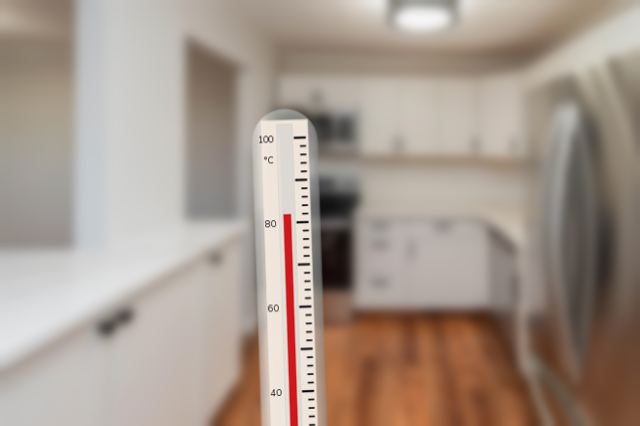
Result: 82 °C
